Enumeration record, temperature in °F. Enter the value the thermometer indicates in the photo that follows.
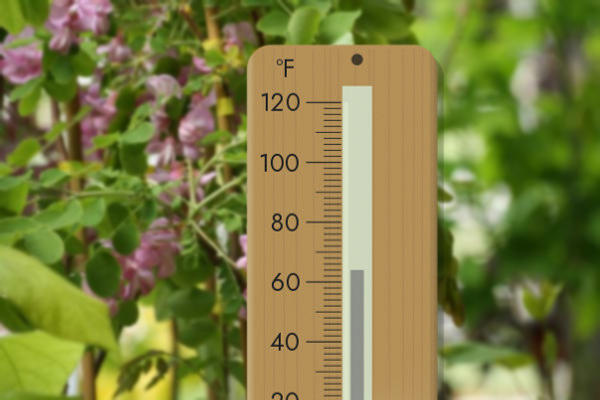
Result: 64 °F
